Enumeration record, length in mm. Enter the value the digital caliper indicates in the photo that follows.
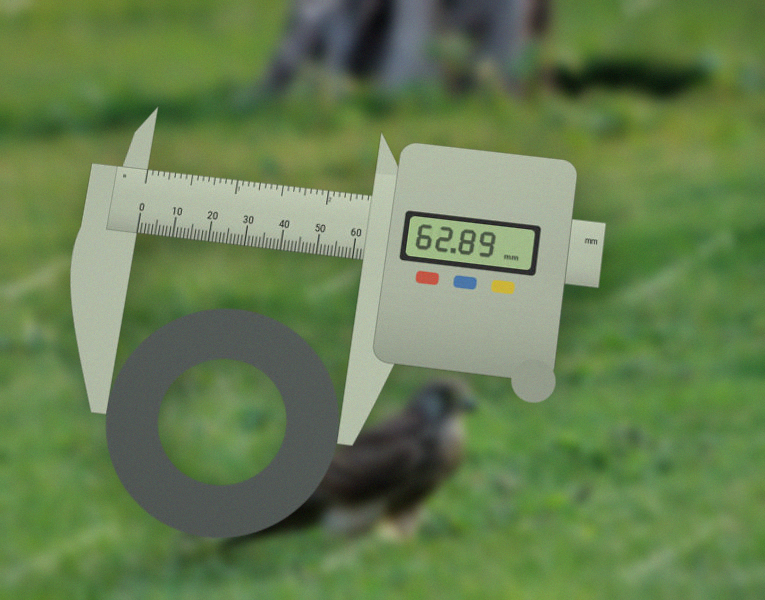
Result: 62.89 mm
